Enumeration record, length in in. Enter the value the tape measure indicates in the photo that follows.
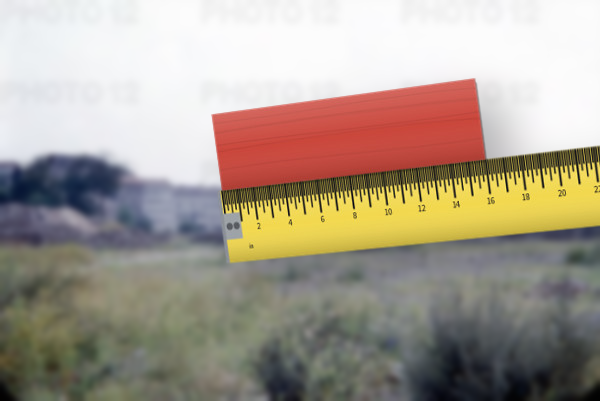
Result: 16 in
